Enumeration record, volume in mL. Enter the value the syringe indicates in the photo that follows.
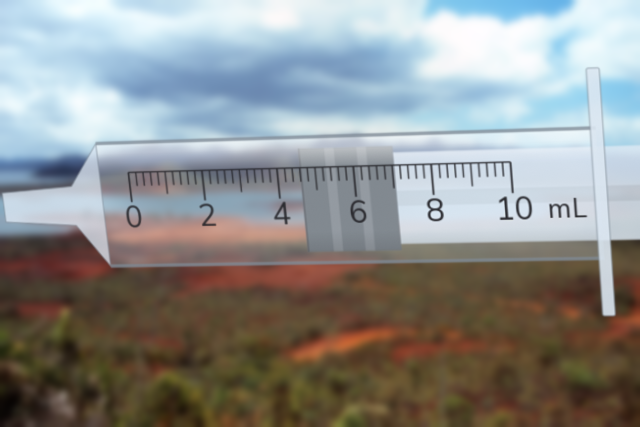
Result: 4.6 mL
